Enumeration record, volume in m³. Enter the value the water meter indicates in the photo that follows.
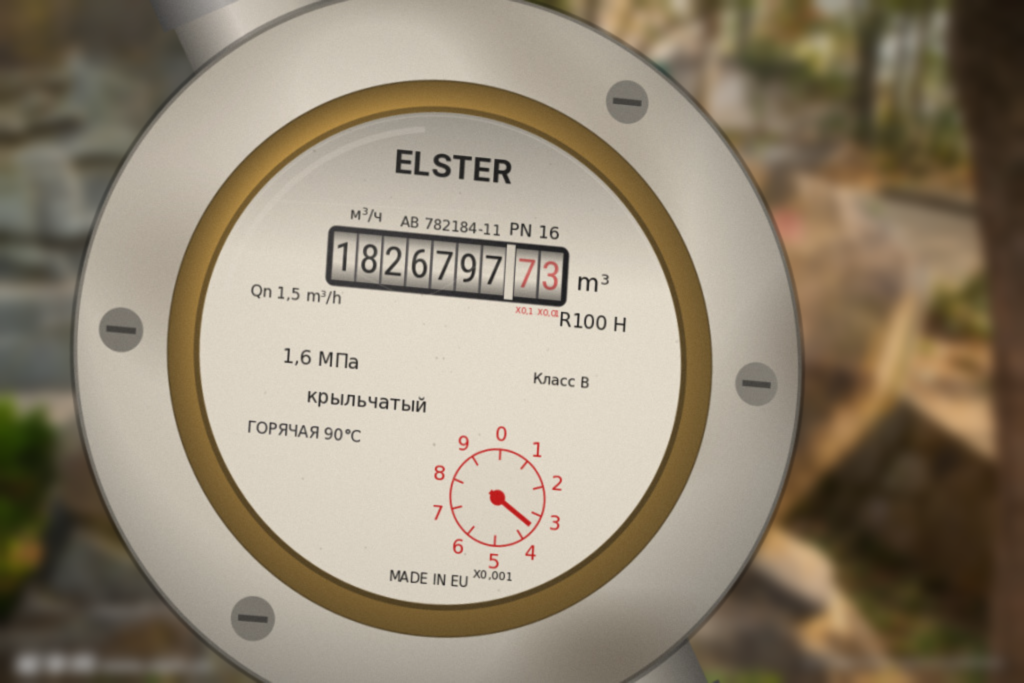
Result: 1826797.733 m³
